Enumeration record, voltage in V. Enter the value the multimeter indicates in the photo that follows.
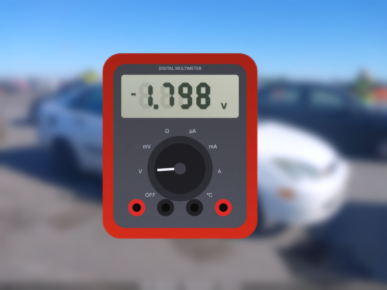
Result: -1.798 V
